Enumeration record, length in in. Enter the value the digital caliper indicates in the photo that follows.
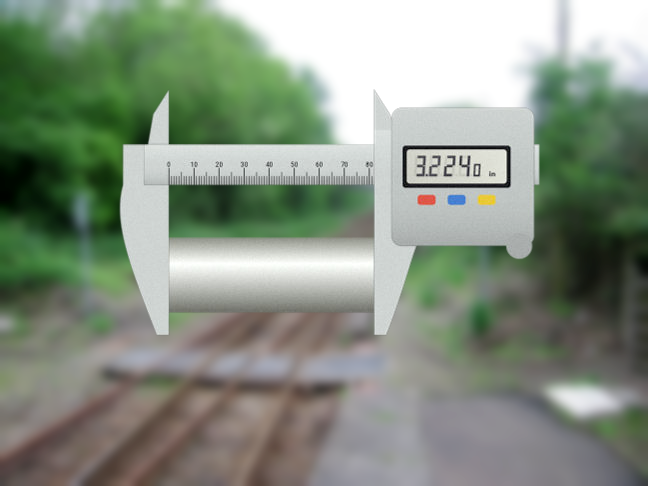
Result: 3.2240 in
